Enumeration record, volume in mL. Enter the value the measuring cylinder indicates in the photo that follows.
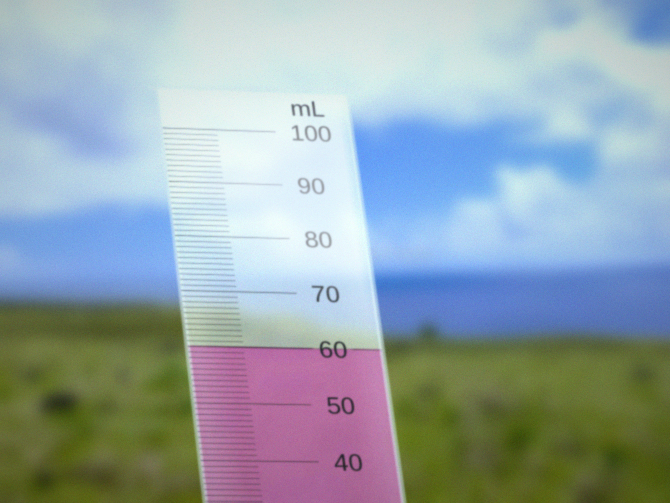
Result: 60 mL
